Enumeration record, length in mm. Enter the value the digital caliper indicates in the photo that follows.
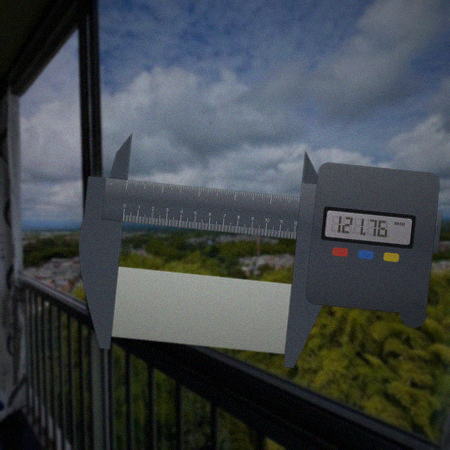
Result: 121.76 mm
